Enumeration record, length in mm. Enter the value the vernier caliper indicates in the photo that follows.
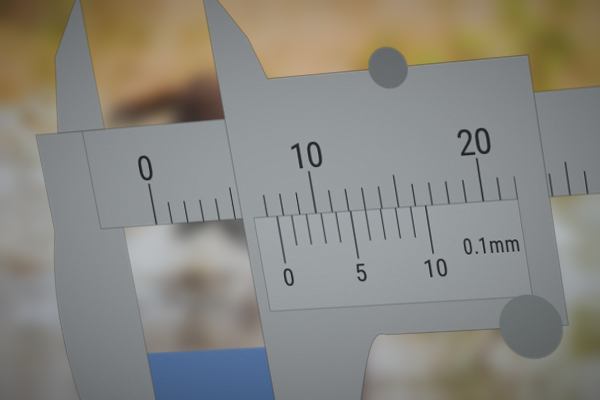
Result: 7.6 mm
